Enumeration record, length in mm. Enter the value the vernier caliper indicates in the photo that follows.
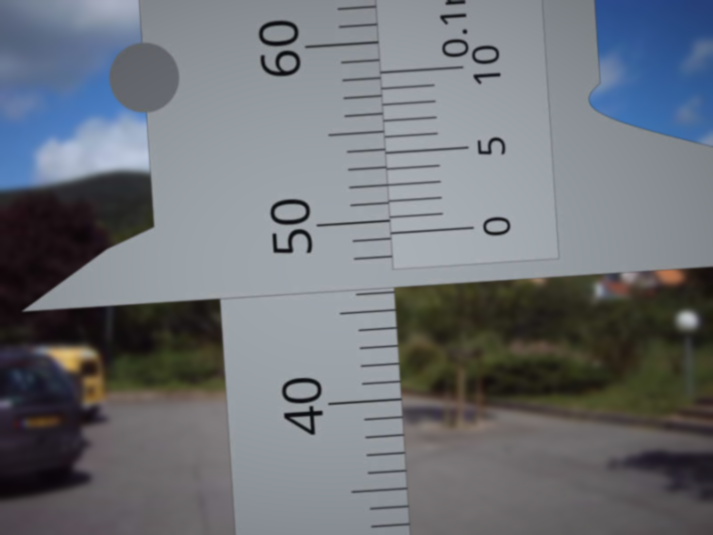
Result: 49.3 mm
